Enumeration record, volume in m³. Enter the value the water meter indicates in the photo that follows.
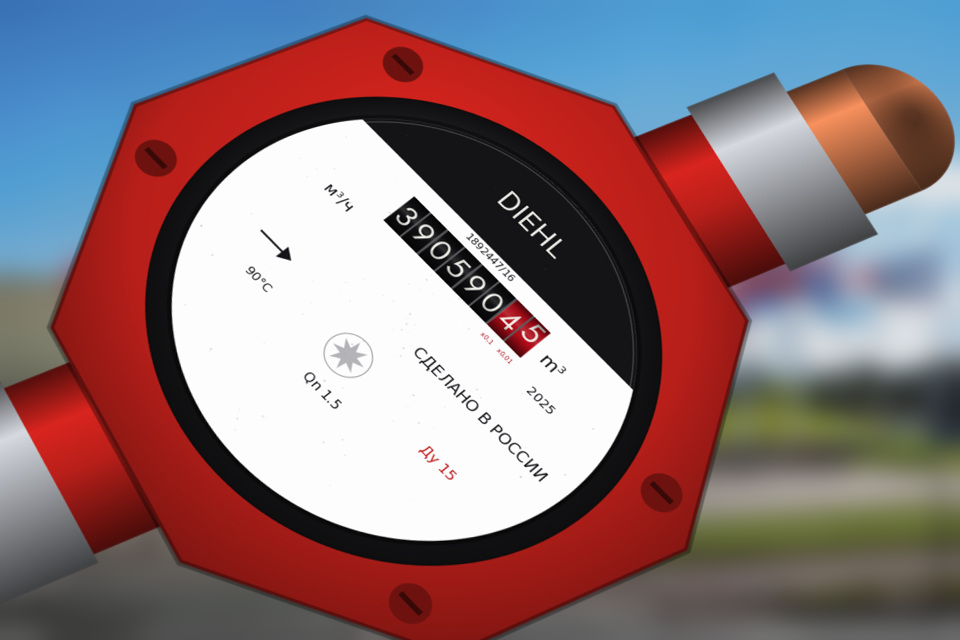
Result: 390590.45 m³
